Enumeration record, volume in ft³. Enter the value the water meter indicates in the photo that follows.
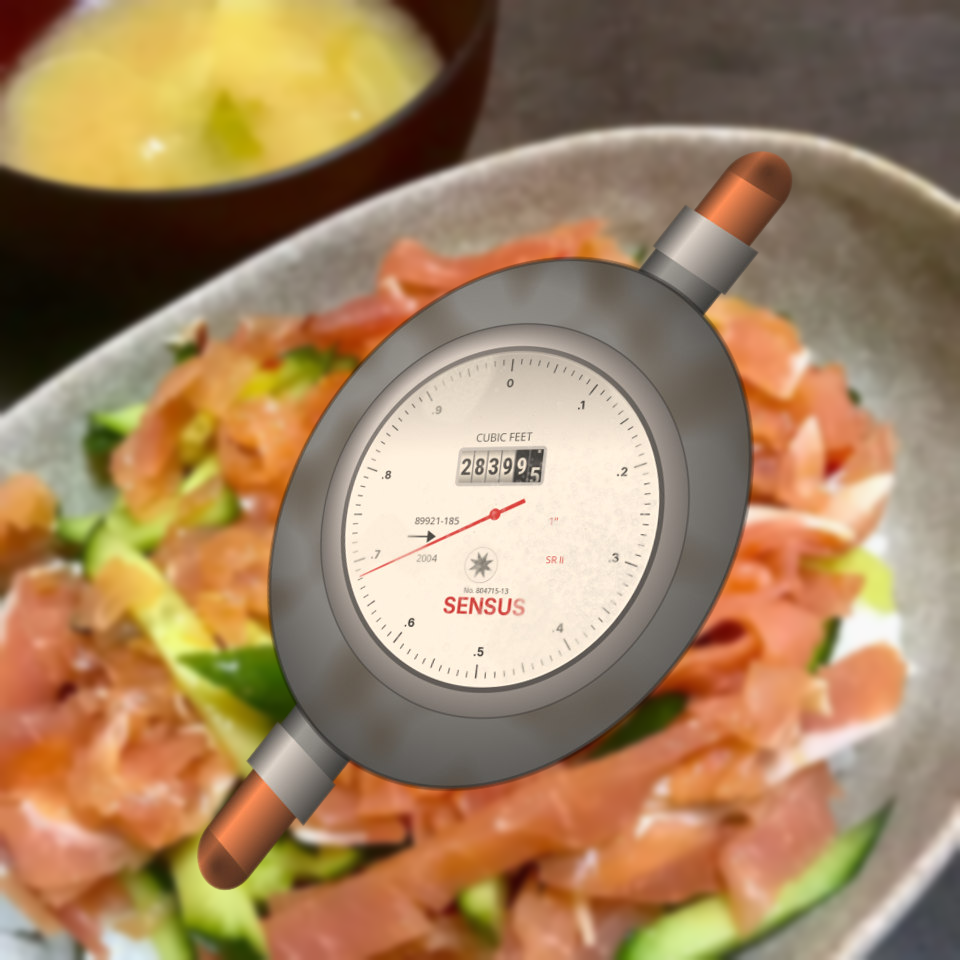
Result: 283994.68 ft³
